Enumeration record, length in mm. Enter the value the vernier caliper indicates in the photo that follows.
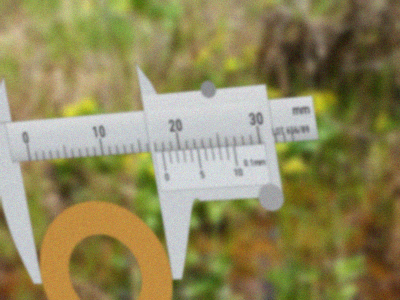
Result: 17.8 mm
